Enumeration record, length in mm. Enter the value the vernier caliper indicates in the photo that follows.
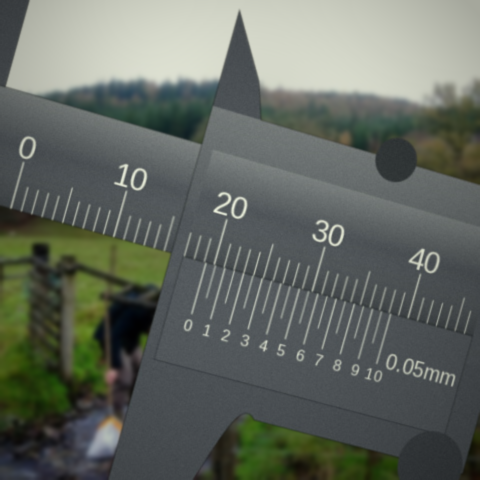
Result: 19.2 mm
